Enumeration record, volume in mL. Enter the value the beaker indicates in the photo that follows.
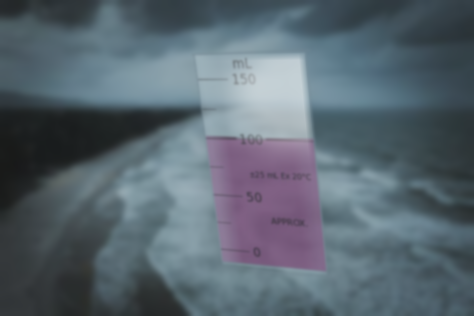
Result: 100 mL
